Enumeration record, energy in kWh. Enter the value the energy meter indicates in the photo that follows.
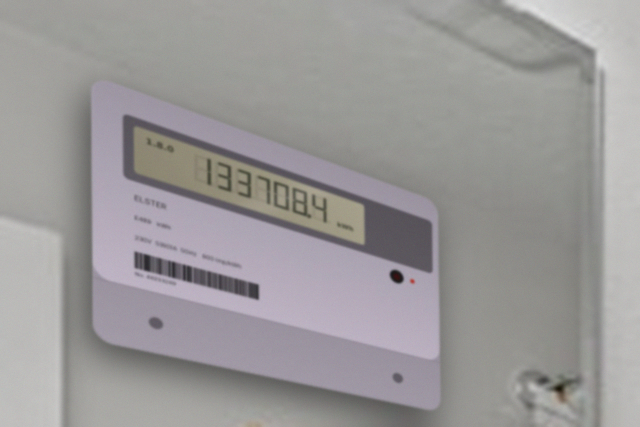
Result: 133708.4 kWh
